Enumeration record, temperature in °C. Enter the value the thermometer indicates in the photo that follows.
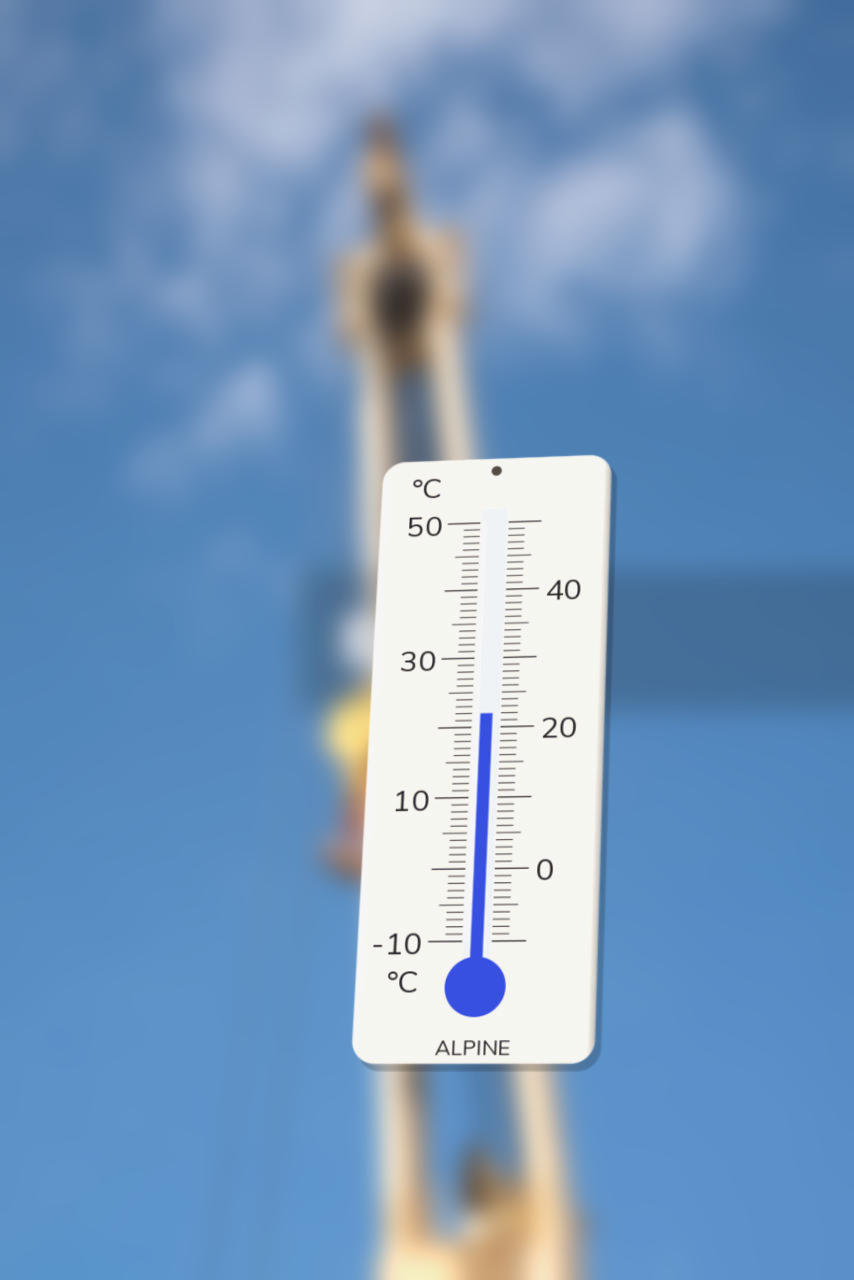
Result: 22 °C
